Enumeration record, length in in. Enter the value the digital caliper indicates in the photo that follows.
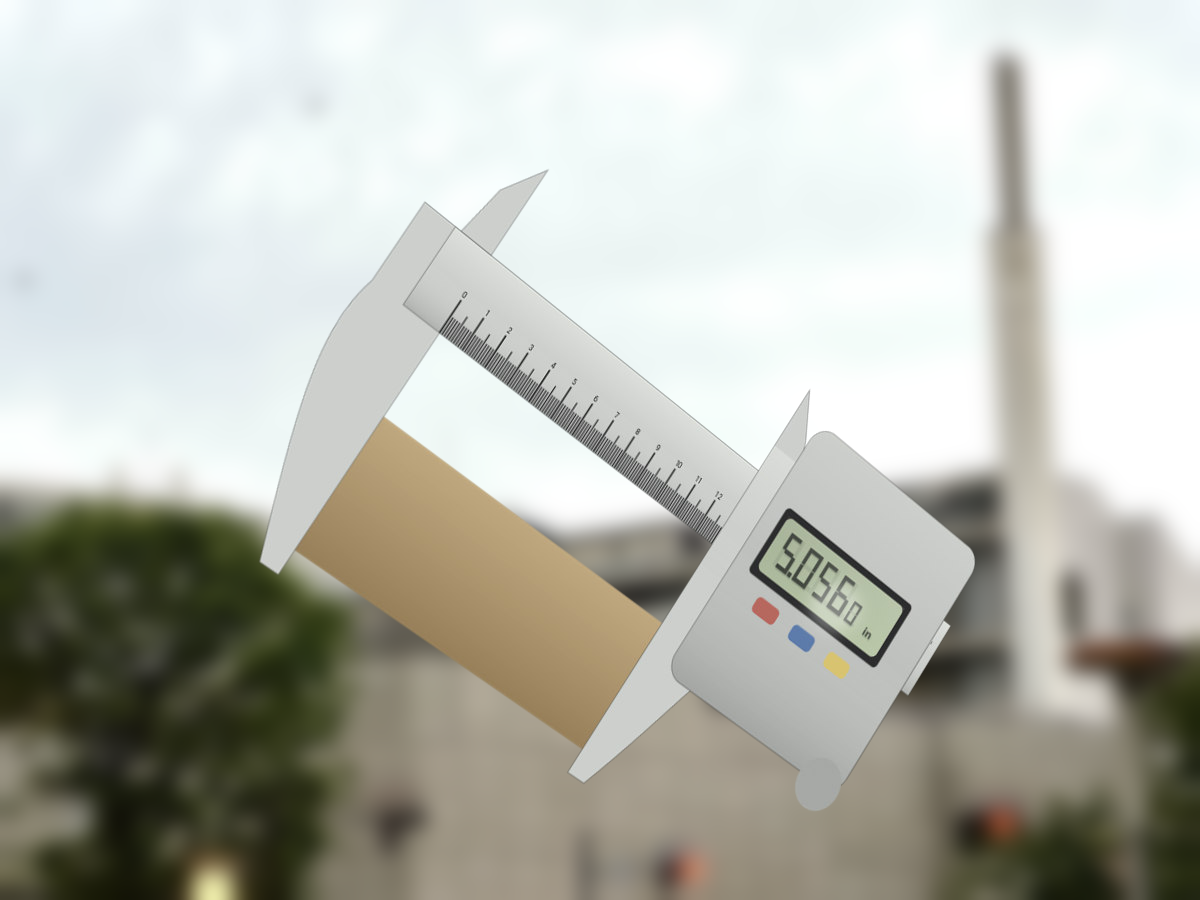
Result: 5.0560 in
